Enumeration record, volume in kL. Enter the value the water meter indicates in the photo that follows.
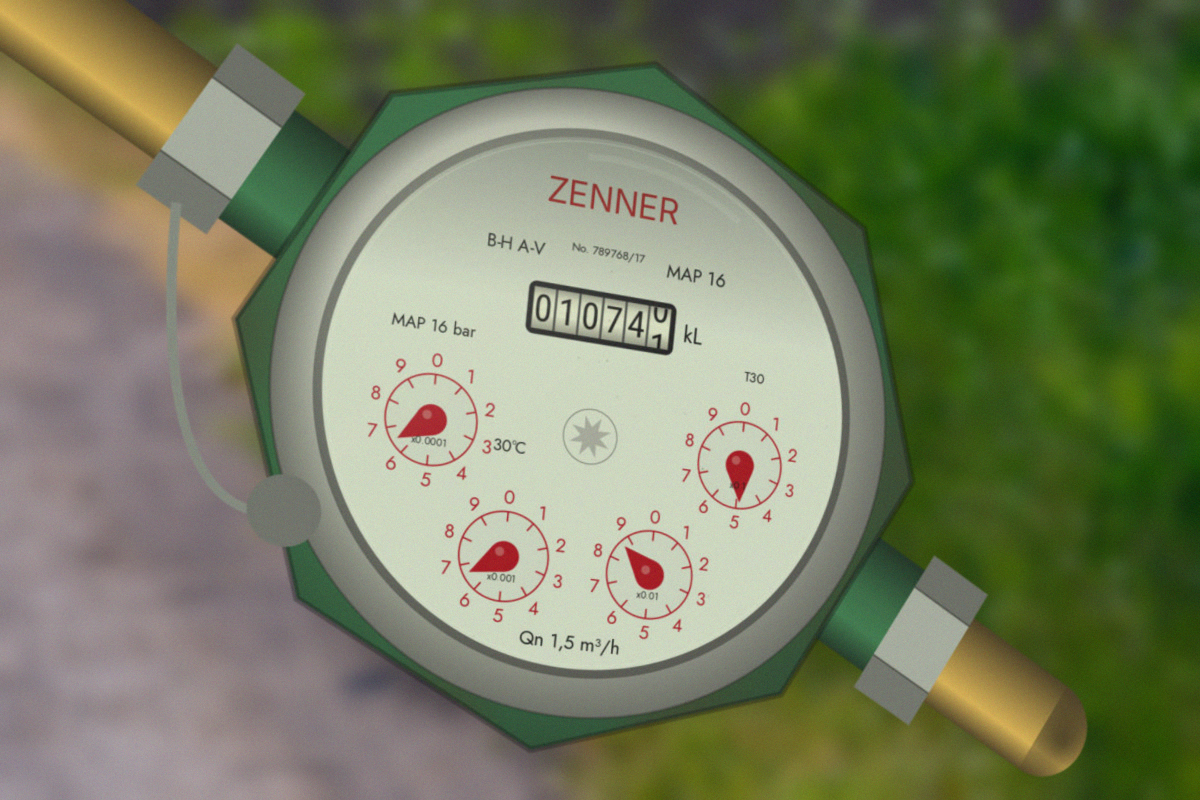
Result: 10740.4866 kL
